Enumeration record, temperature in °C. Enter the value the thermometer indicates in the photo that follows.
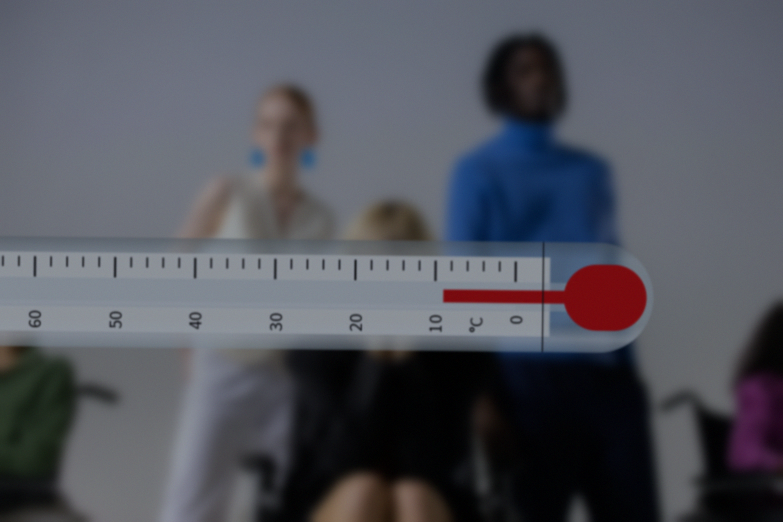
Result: 9 °C
